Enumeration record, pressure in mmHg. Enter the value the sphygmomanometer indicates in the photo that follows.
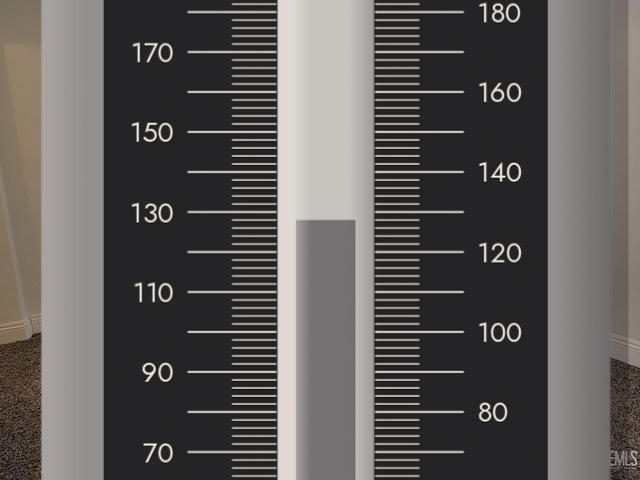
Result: 128 mmHg
